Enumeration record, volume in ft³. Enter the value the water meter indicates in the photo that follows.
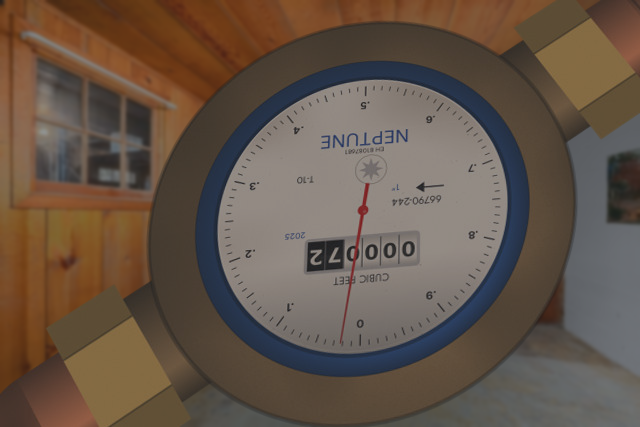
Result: 72.02 ft³
